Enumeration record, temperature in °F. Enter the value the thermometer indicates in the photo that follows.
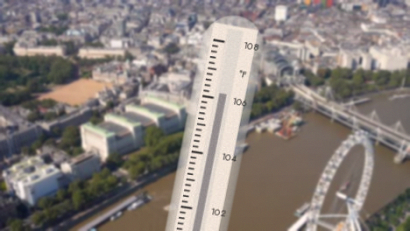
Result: 106.2 °F
